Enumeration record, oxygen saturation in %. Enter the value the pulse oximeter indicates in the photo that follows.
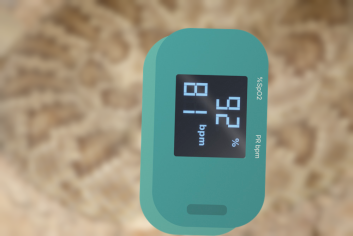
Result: 92 %
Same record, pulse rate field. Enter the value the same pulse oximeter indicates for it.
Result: 81 bpm
